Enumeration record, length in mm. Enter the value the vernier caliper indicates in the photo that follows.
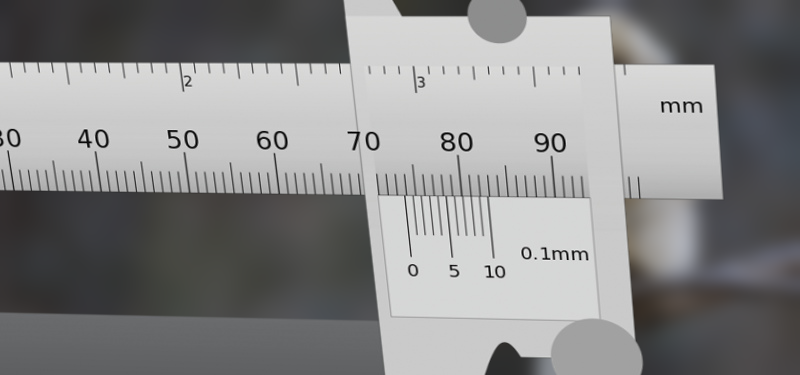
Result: 73.8 mm
